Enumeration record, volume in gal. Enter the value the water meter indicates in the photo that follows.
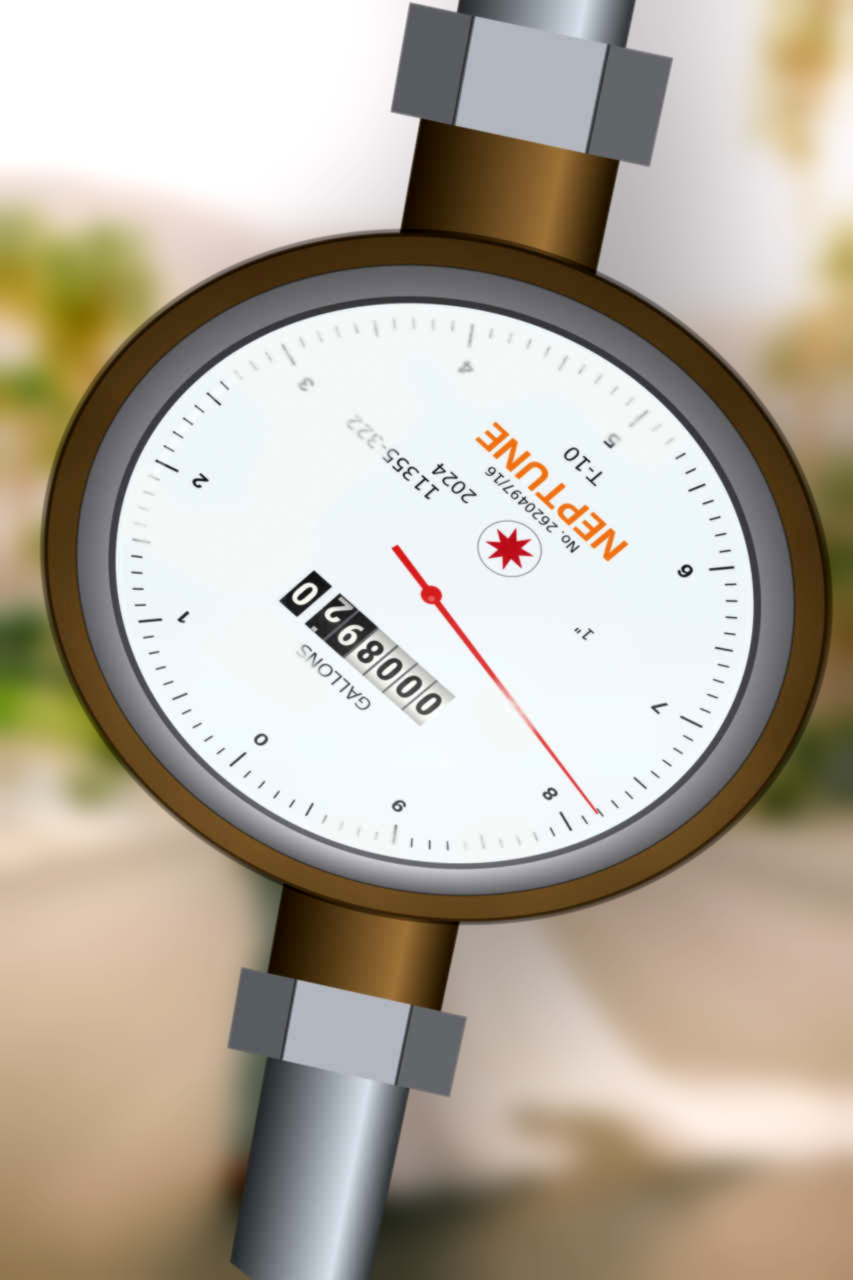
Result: 8917.8 gal
